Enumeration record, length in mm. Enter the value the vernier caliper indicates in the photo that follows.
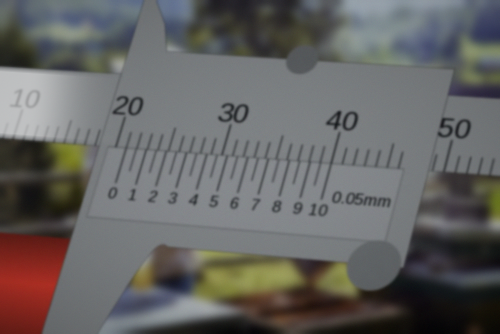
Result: 21.0 mm
